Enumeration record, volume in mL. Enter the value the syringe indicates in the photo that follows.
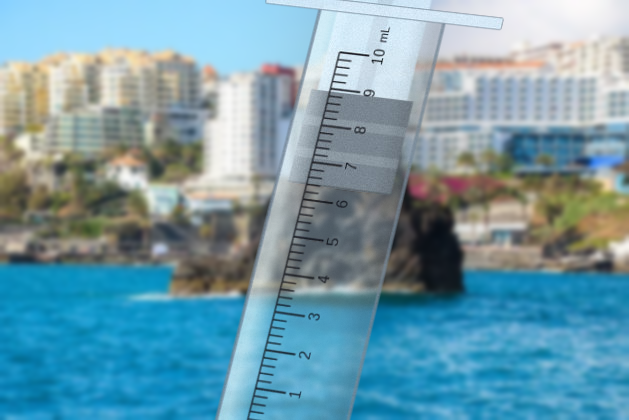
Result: 6.4 mL
